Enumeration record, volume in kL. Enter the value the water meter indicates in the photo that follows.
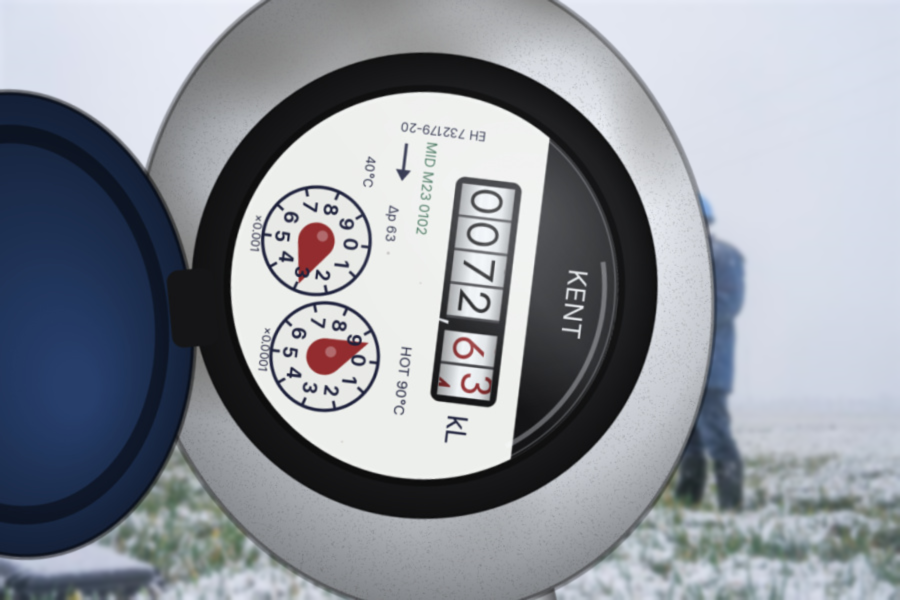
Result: 72.6329 kL
